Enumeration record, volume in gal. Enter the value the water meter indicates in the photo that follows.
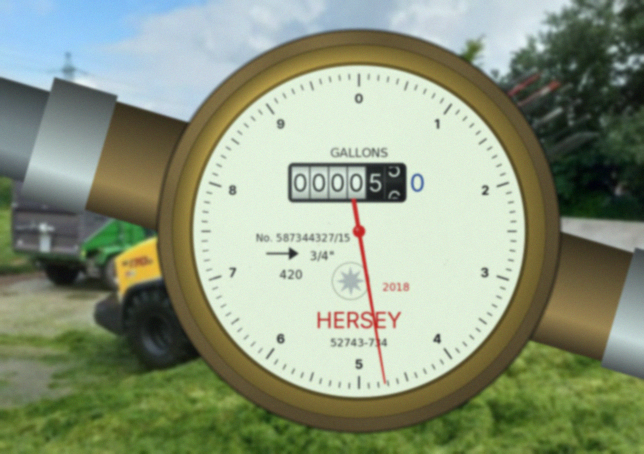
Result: 554.7 gal
